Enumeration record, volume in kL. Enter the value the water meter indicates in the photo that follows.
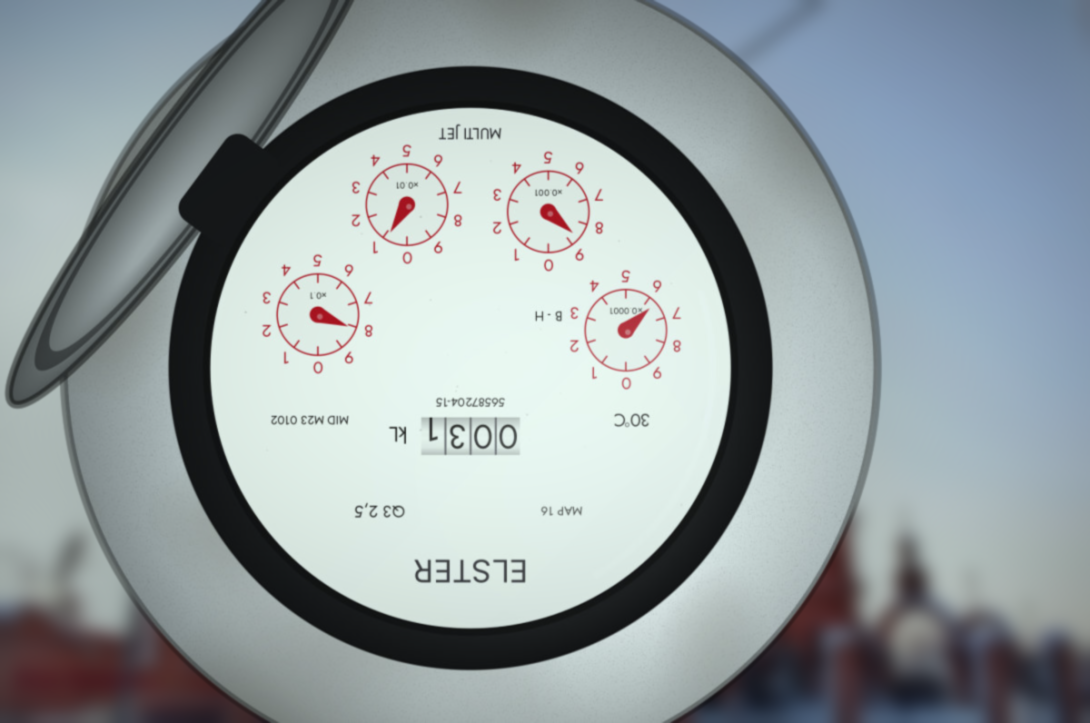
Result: 30.8086 kL
